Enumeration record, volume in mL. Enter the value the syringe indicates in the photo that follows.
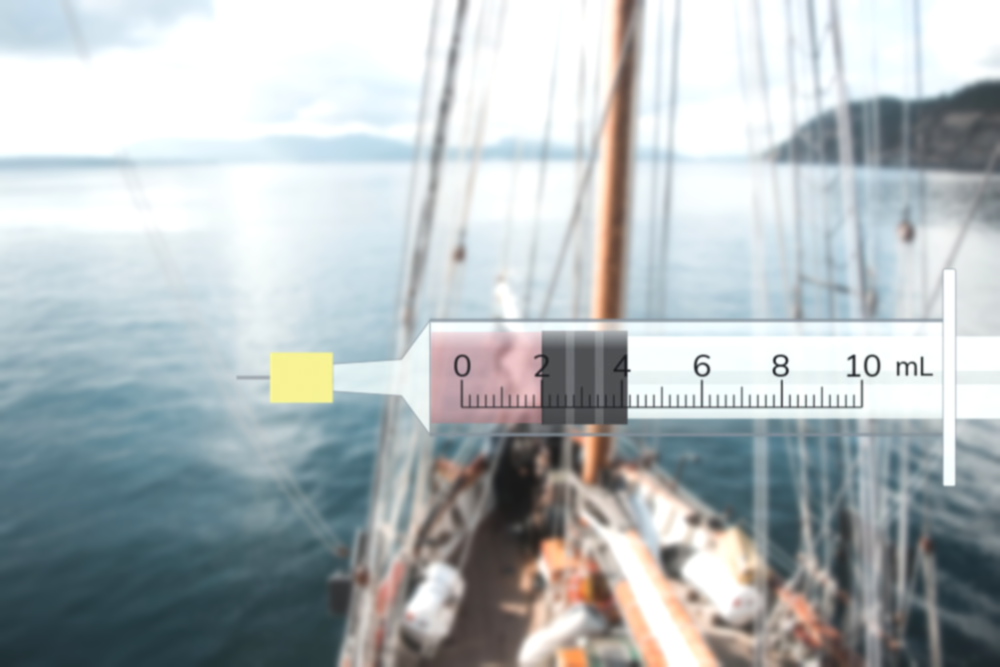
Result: 2 mL
